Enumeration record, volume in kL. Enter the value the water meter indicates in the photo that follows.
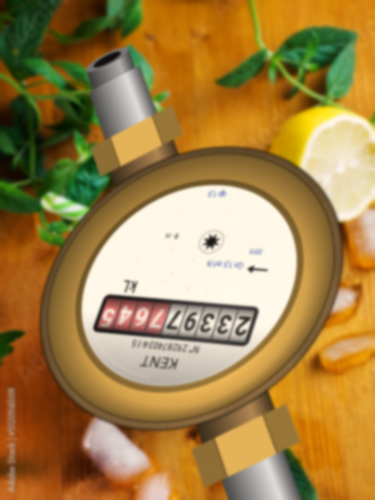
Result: 23397.7645 kL
